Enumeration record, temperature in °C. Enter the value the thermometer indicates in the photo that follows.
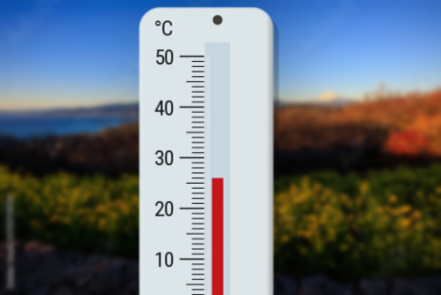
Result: 26 °C
